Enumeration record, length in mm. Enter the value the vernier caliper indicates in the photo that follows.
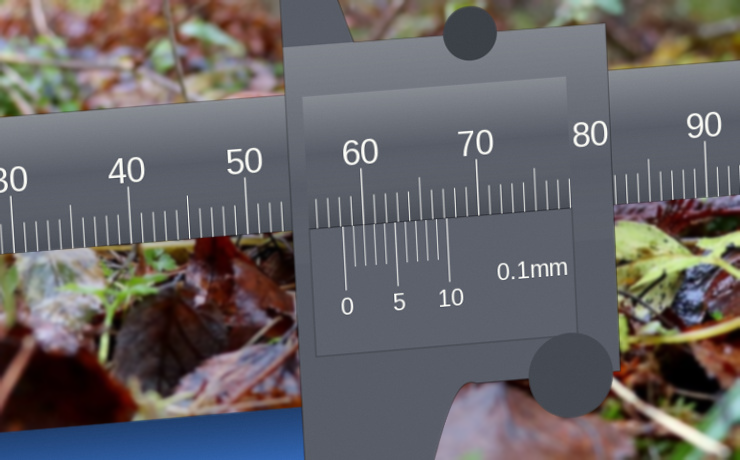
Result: 58.2 mm
